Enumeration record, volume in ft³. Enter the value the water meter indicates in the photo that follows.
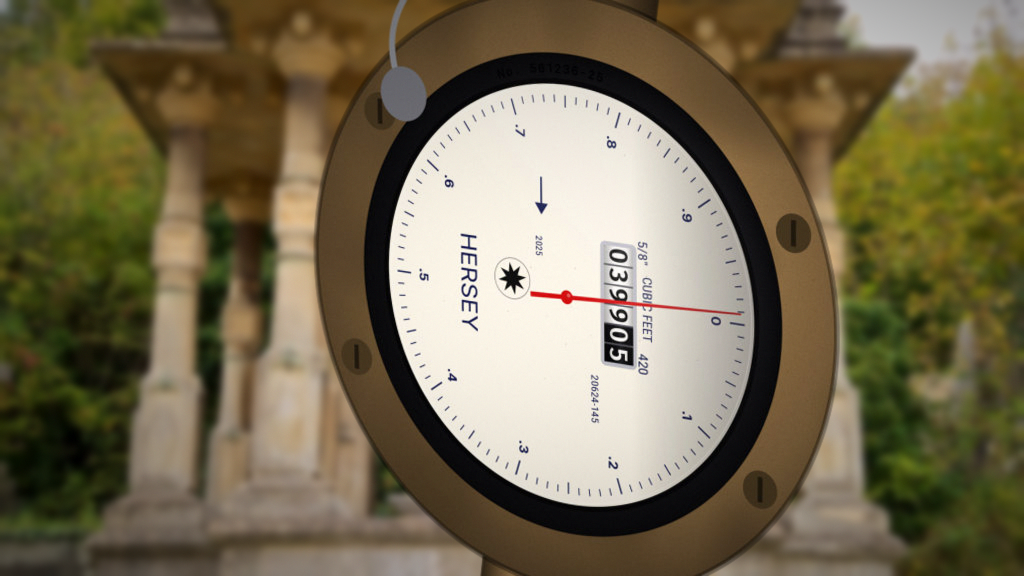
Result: 39904.99 ft³
